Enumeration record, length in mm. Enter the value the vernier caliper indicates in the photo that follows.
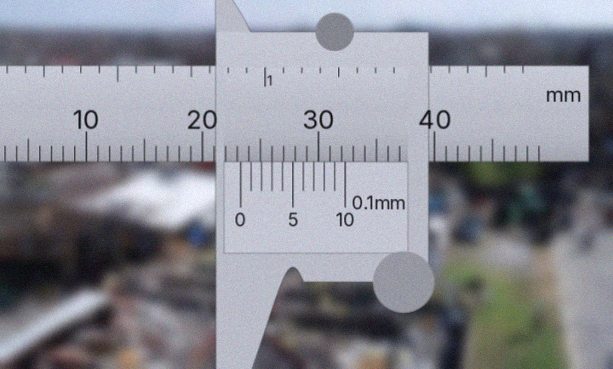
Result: 23.3 mm
